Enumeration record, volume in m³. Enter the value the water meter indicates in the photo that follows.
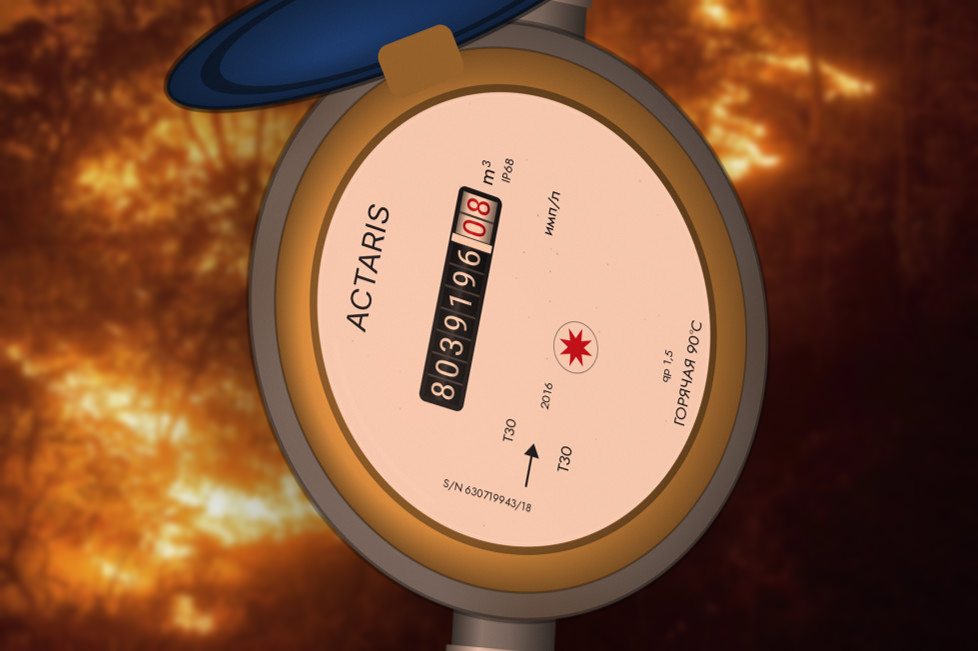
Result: 8039196.08 m³
